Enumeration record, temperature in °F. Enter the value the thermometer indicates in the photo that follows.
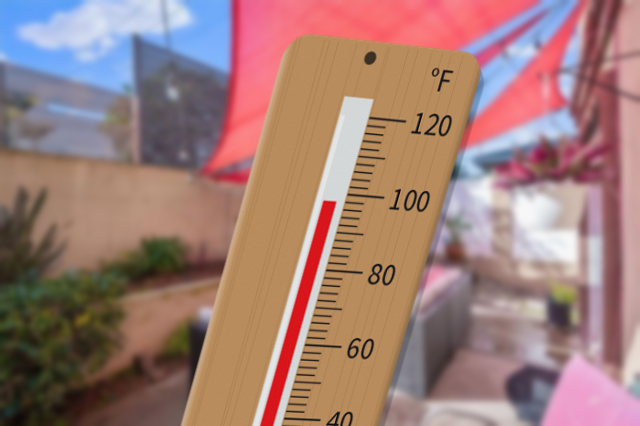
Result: 98 °F
